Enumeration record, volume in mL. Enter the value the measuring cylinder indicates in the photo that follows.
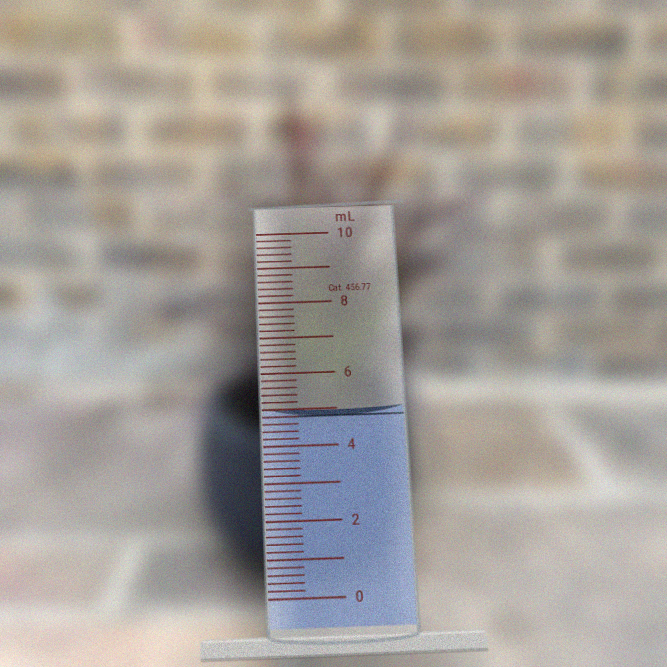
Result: 4.8 mL
